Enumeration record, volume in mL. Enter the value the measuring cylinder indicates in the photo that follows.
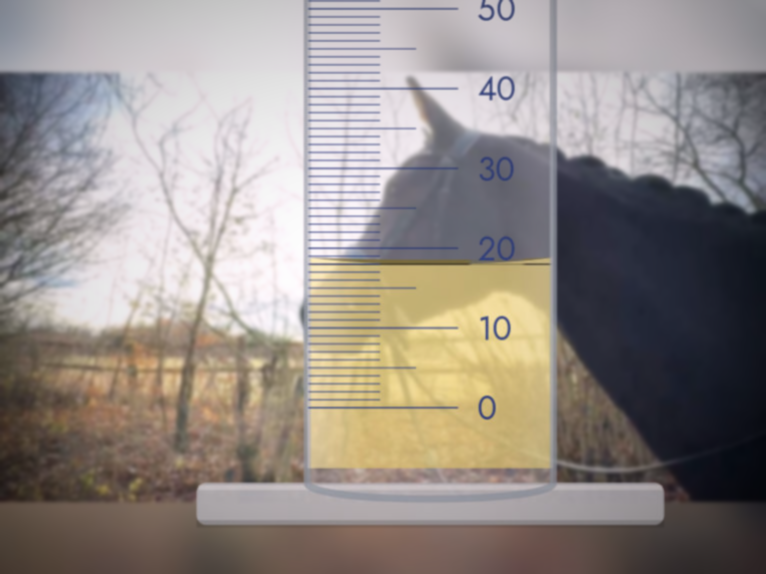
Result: 18 mL
